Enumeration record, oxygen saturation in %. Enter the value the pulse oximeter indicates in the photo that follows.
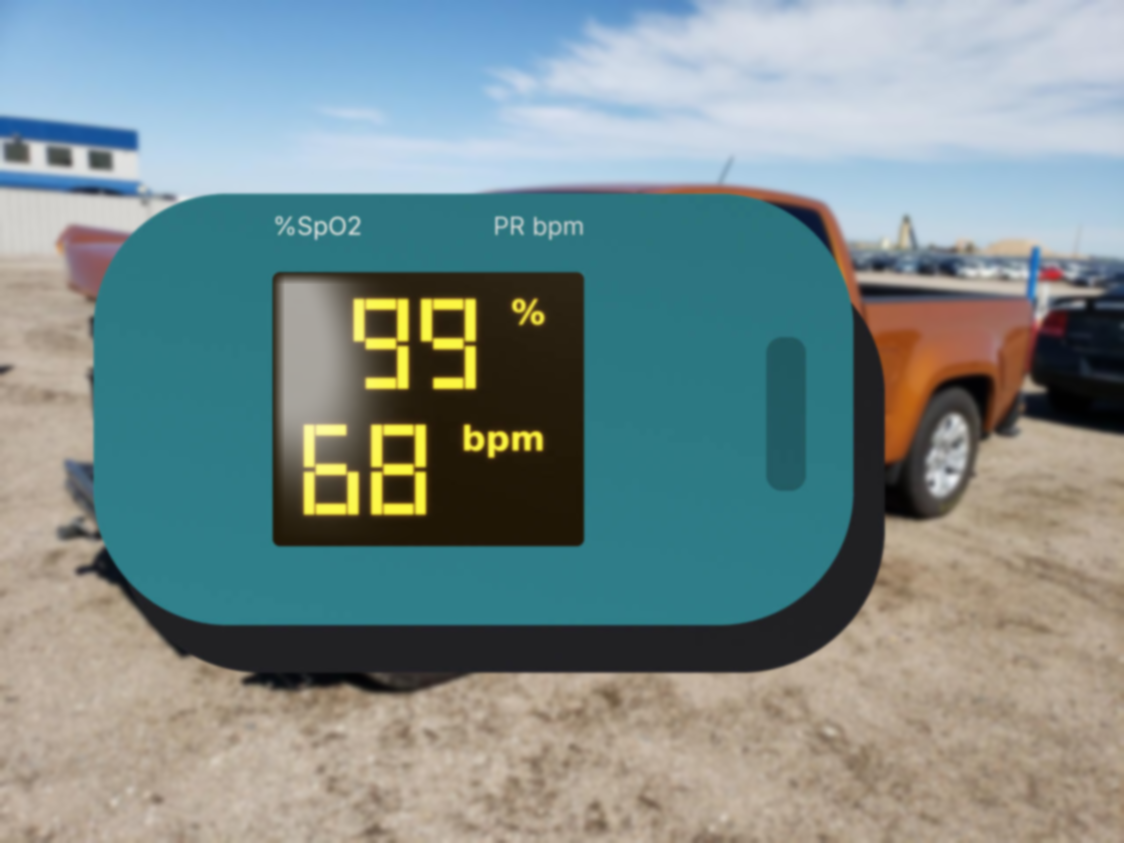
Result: 99 %
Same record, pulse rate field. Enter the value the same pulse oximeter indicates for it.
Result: 68 bpm
